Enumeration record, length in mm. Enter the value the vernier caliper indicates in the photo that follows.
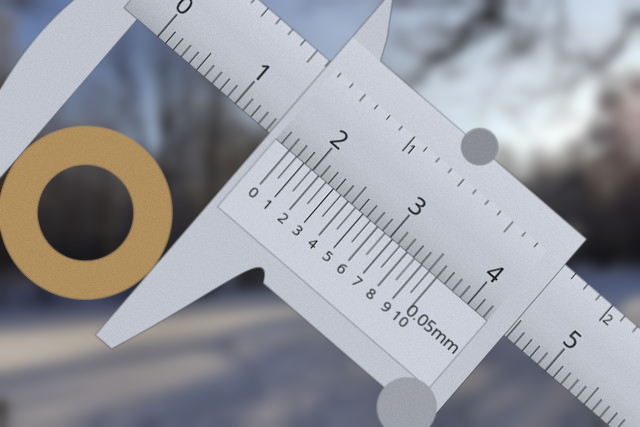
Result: 17.0 mm
